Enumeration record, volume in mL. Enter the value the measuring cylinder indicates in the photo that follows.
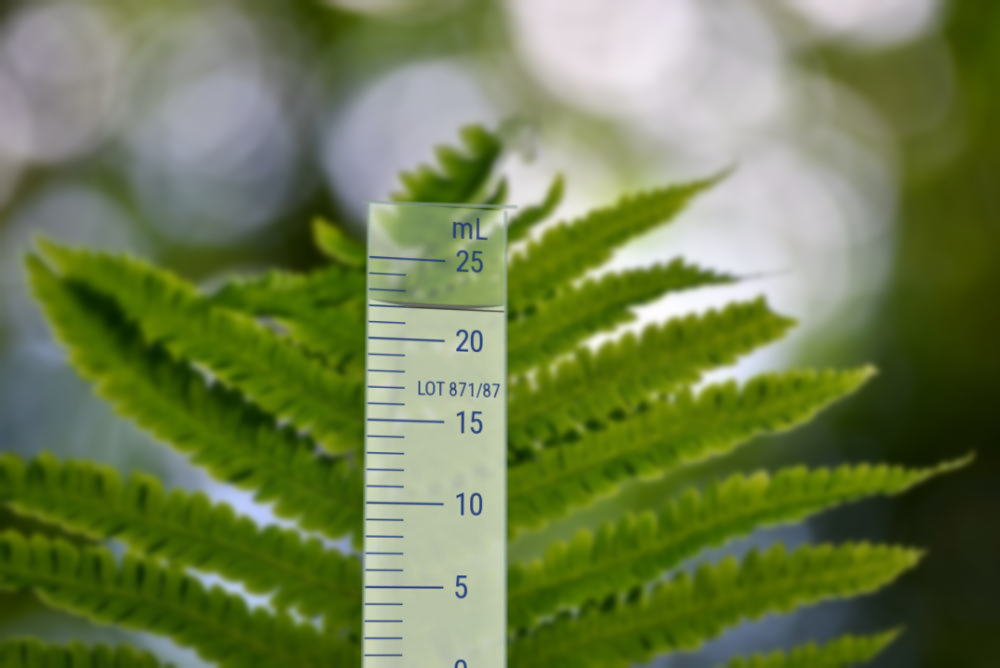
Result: 22 mL
